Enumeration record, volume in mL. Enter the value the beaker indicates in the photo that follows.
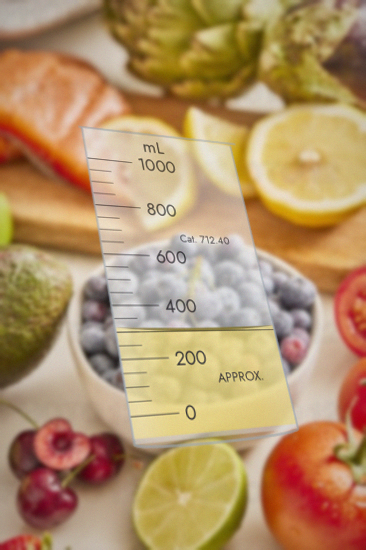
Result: 300 mL
